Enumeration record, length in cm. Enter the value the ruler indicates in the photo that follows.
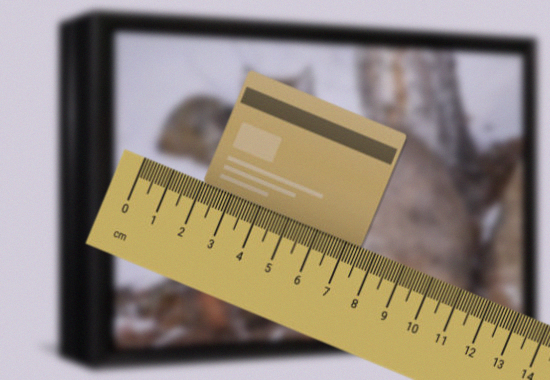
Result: 5.5 cm
